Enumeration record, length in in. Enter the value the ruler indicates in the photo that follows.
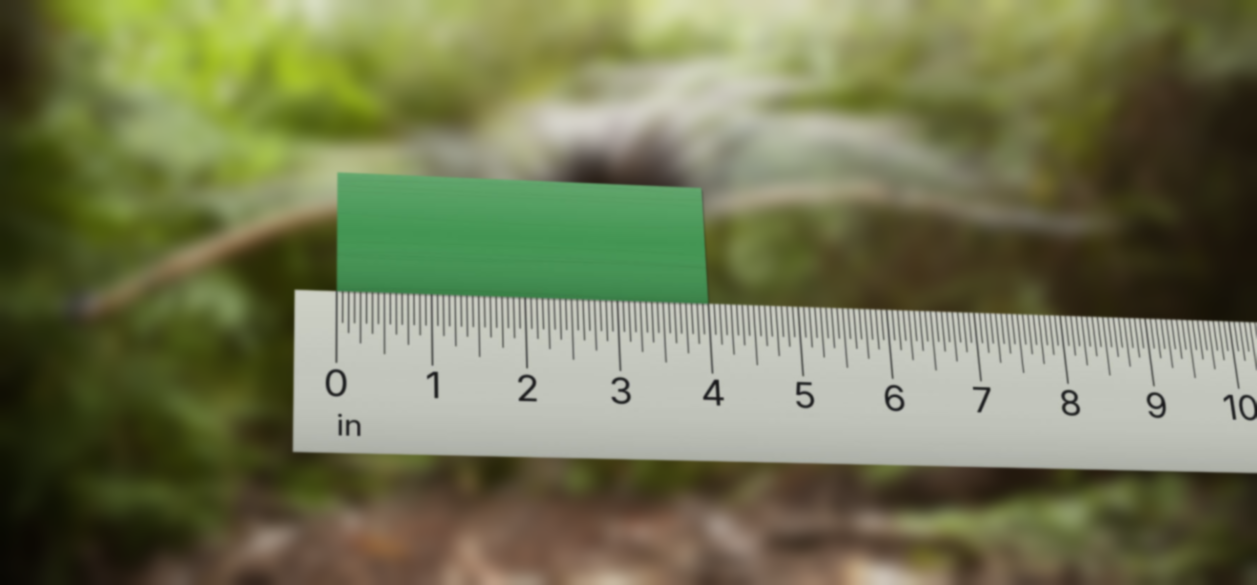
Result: 4 in
